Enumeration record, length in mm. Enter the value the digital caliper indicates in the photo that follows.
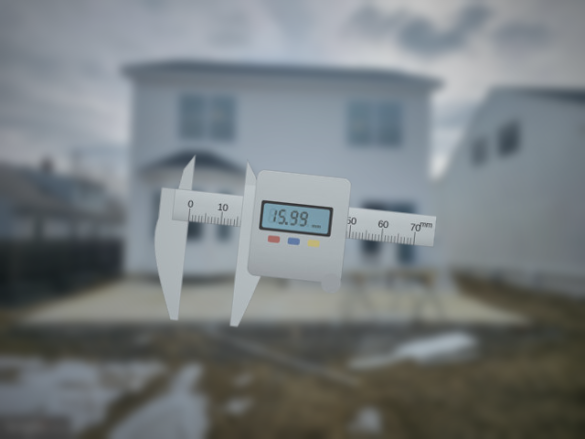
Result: 15.99 mm
